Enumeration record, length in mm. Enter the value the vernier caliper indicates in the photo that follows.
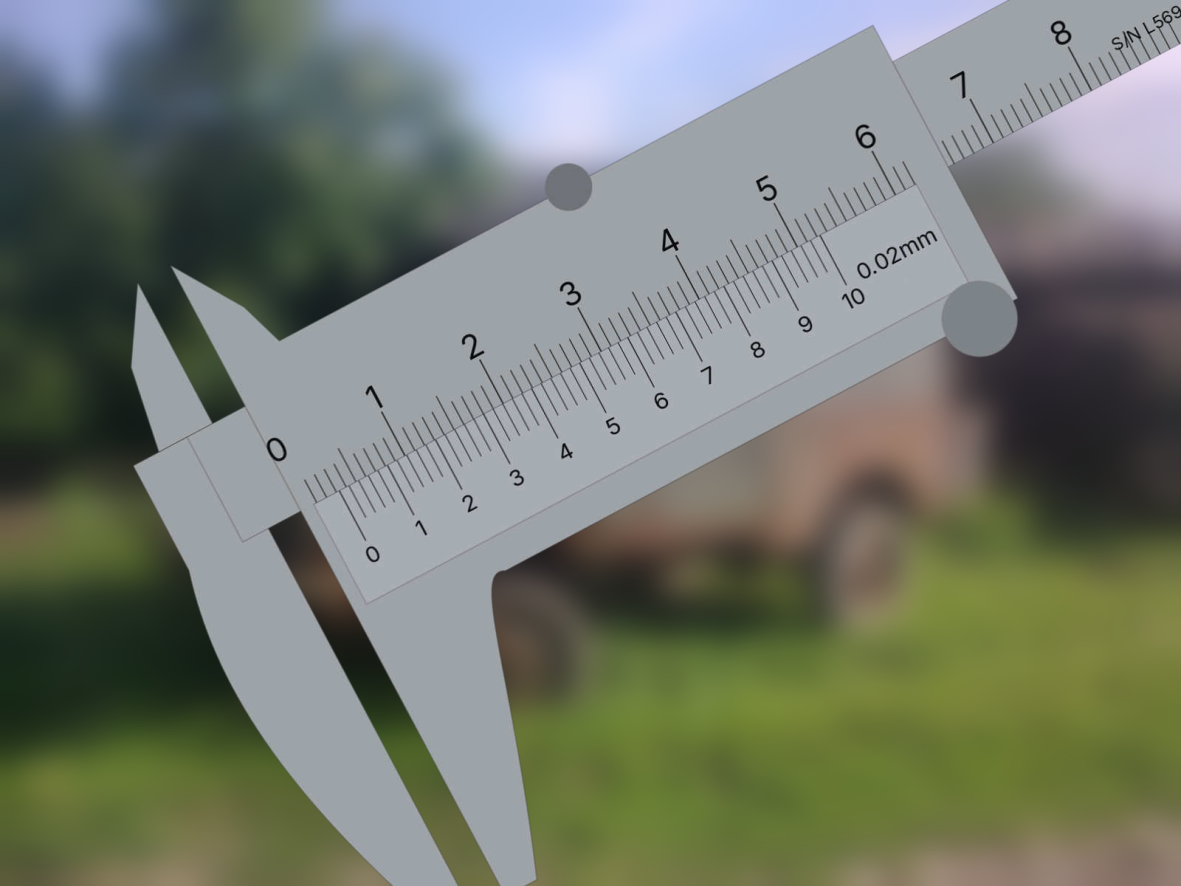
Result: 3.3 mm
